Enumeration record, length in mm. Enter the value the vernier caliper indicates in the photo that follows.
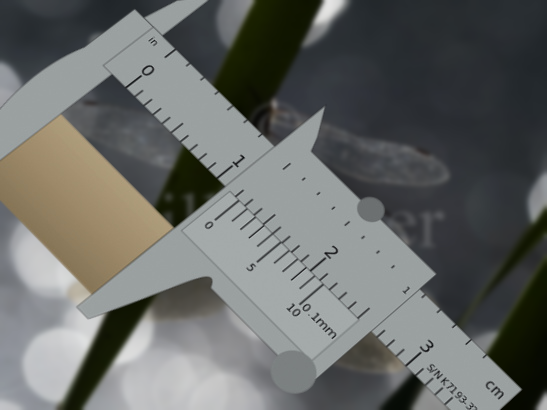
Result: 12.4 mm
